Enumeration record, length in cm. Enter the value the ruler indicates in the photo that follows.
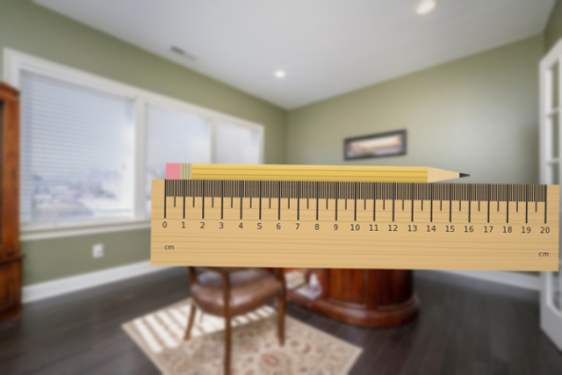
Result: 16 cm
